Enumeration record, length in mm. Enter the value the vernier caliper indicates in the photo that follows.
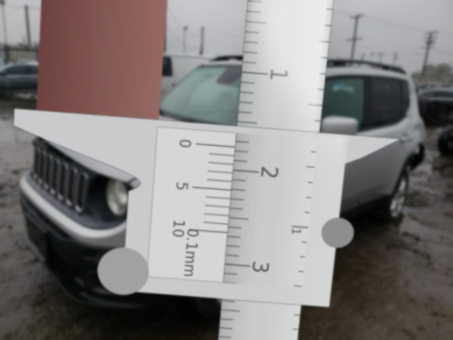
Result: 17.6 mm
